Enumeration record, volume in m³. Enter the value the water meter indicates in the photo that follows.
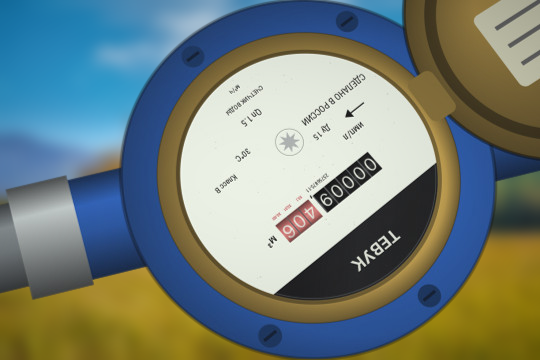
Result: 9.406 m³
